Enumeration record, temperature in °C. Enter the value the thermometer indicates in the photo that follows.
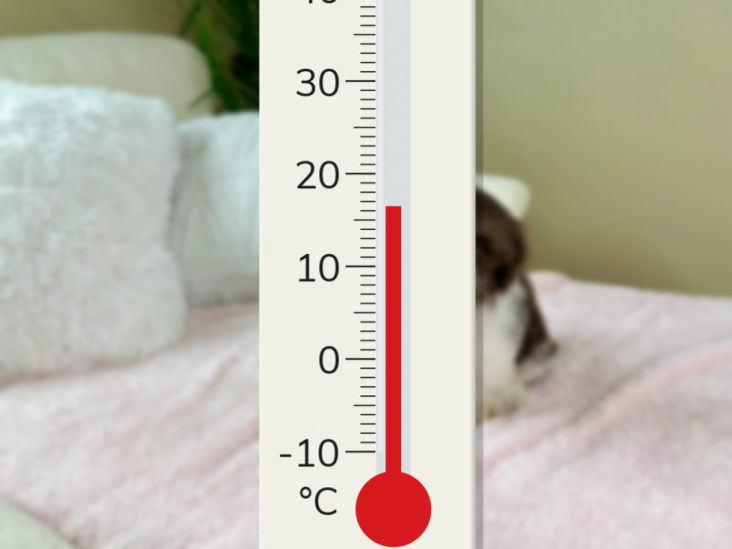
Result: 16.5 °C
